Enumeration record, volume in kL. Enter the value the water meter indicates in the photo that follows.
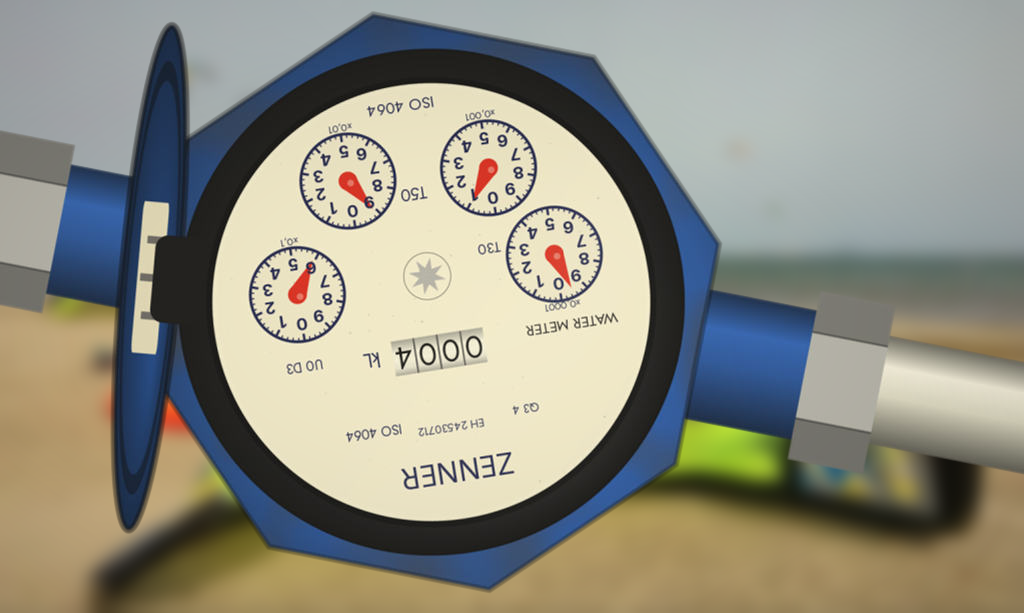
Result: 4.5909 kL
